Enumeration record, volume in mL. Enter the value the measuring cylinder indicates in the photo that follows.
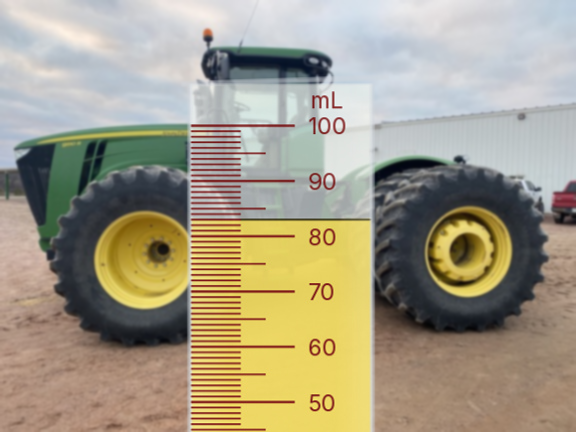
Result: 83 mL
